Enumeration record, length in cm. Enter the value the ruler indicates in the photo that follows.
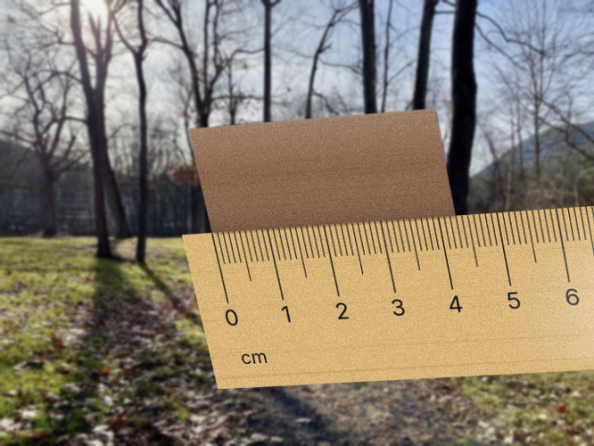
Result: 4.3 cm
